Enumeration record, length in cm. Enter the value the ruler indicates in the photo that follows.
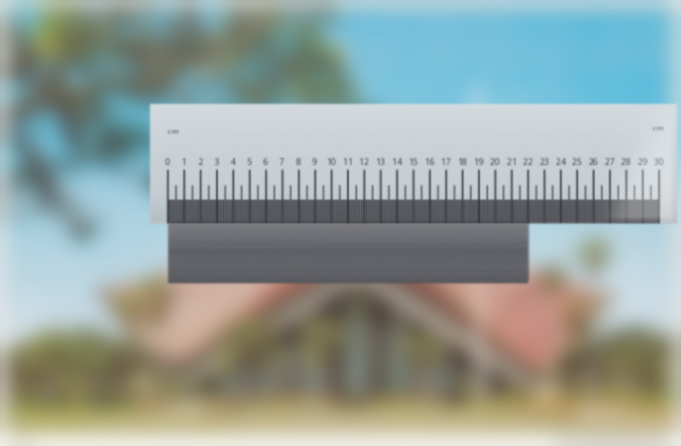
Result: 22 cm
